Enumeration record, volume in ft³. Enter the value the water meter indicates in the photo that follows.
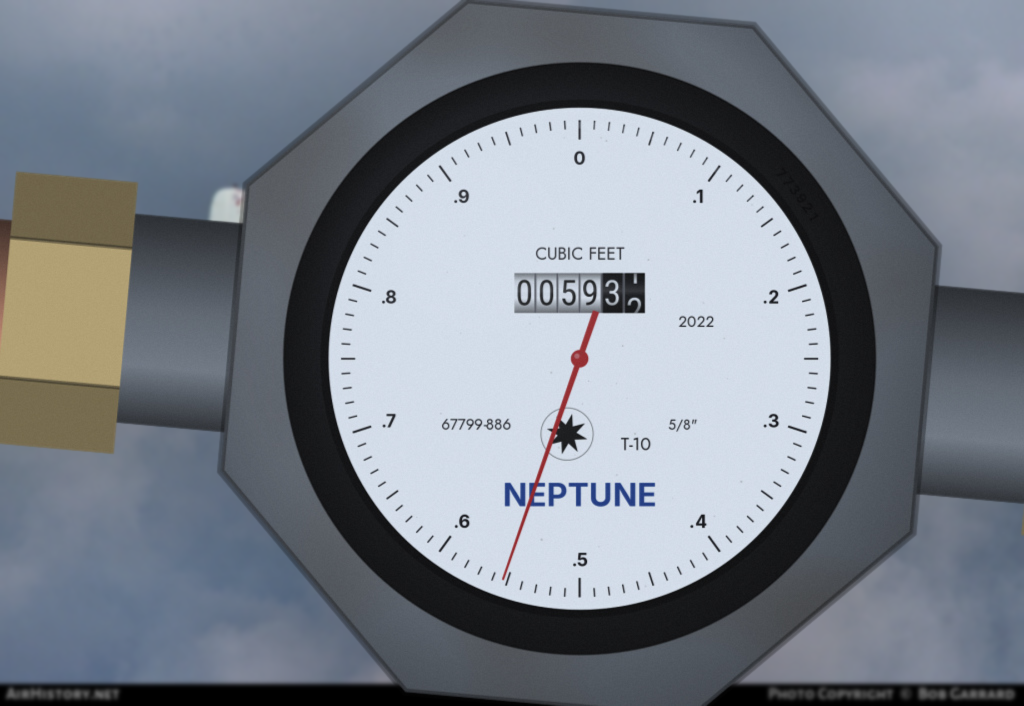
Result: 5931.55 ft³
